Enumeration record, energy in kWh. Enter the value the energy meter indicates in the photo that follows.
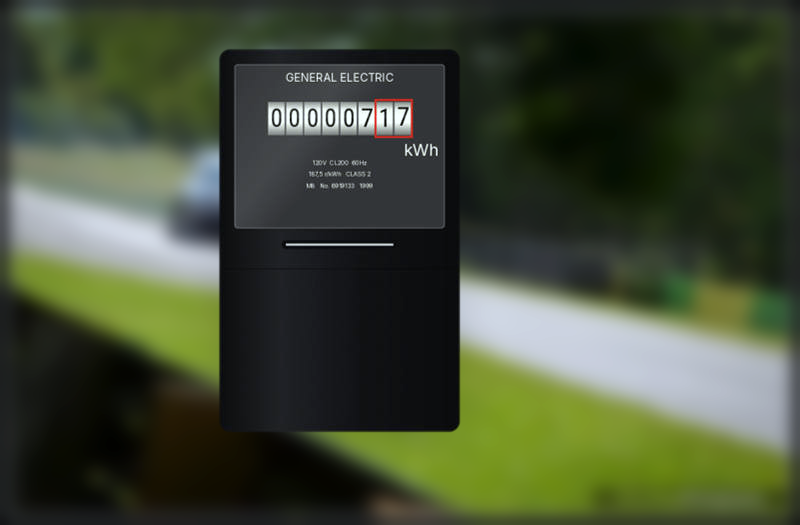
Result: 7.17 kWh
